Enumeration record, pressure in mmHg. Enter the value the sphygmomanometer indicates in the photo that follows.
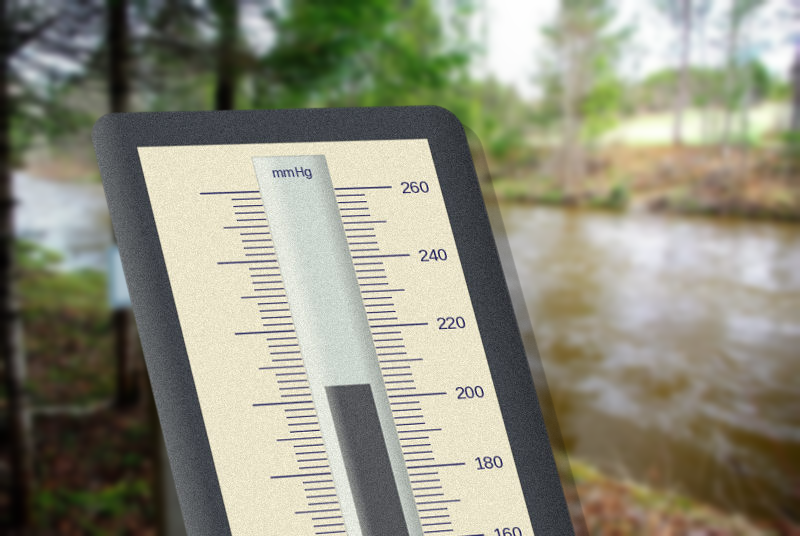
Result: 204 mmHg
